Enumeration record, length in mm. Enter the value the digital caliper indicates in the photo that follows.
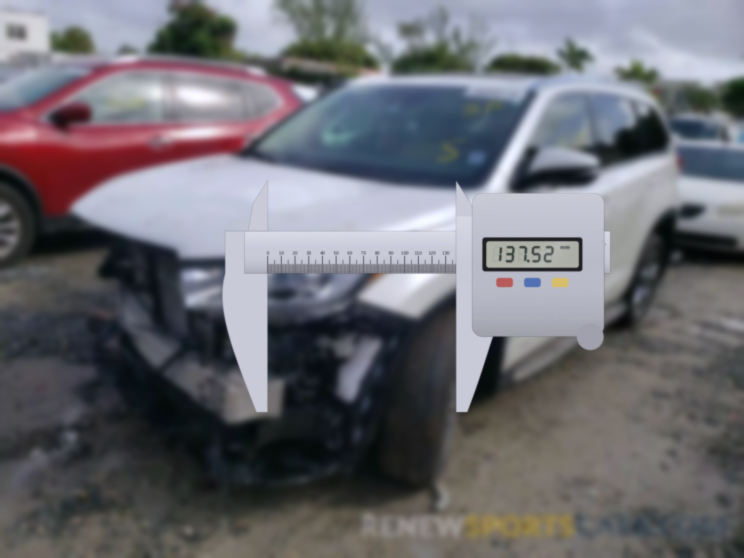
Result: 137.52 mm
